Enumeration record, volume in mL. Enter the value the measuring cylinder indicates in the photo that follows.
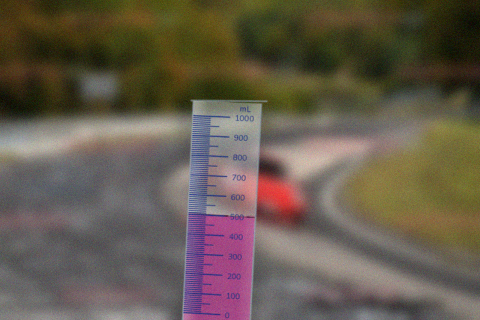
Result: 500 mL
